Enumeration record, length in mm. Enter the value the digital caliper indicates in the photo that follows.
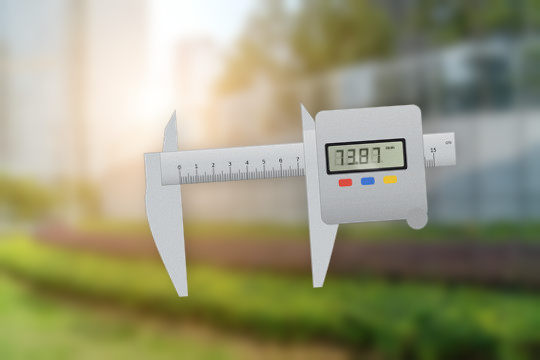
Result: 73.87 mm
